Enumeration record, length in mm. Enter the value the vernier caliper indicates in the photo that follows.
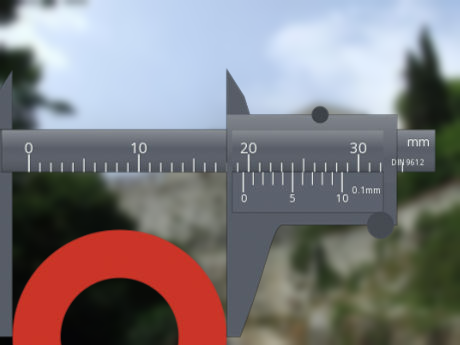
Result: 19.5 mm
